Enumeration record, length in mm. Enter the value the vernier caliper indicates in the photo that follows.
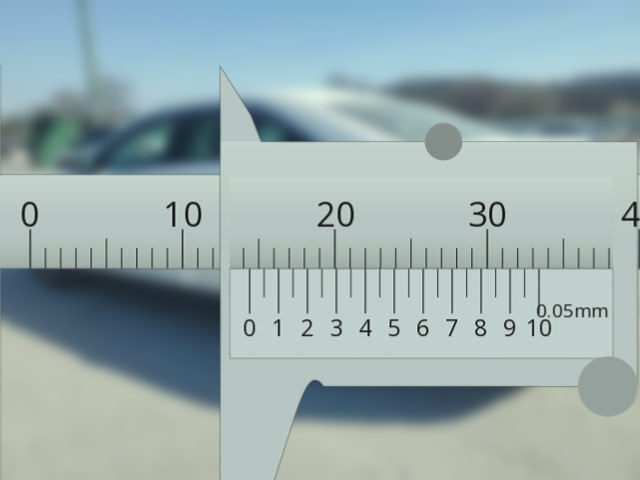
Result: 14.4 mm
